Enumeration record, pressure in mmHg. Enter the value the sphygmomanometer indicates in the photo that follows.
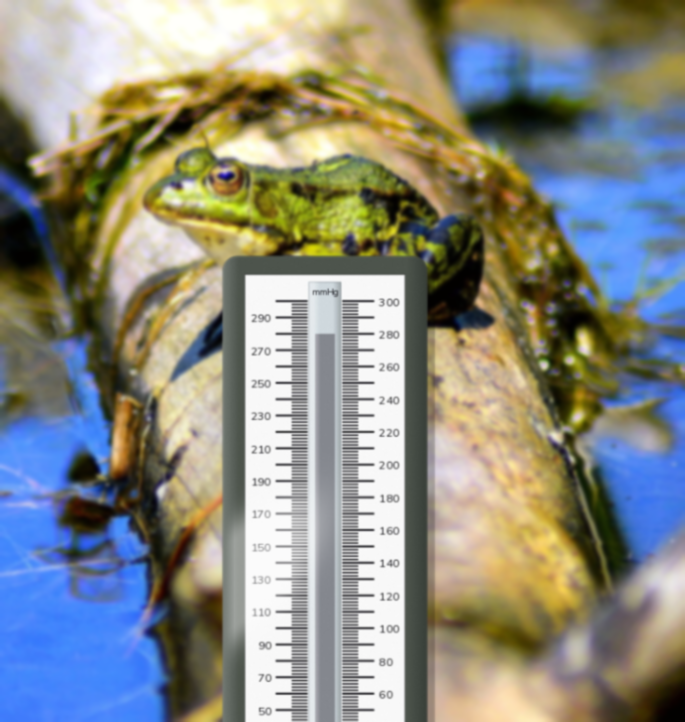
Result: 280 mmHg
